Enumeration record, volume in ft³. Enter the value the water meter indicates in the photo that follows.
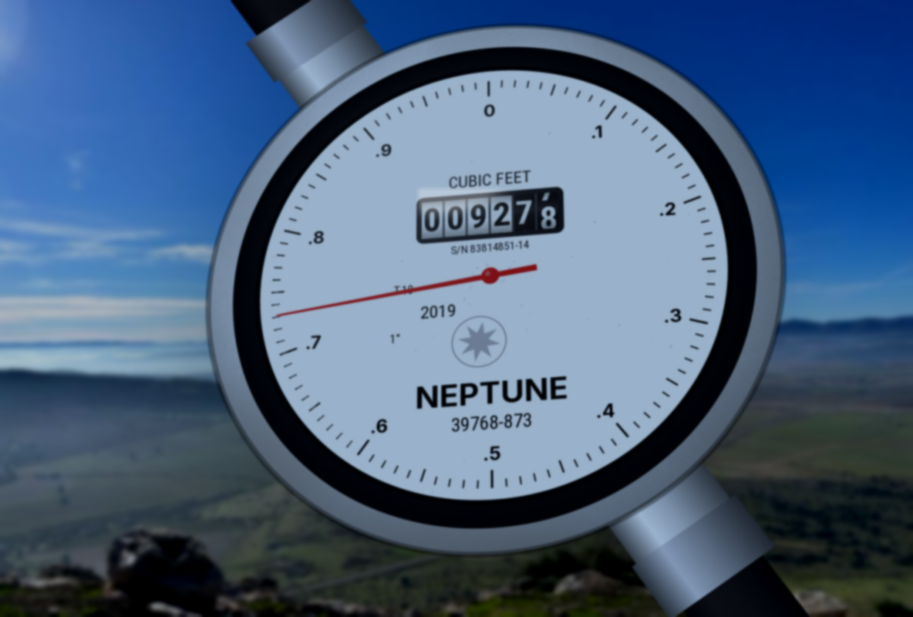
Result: 9277.73 ft³
